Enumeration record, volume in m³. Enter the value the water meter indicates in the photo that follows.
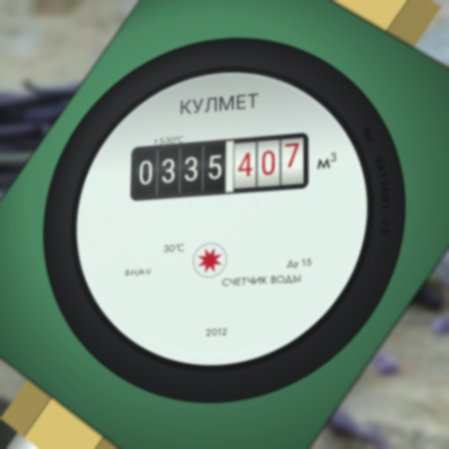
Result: 335.407 m³
